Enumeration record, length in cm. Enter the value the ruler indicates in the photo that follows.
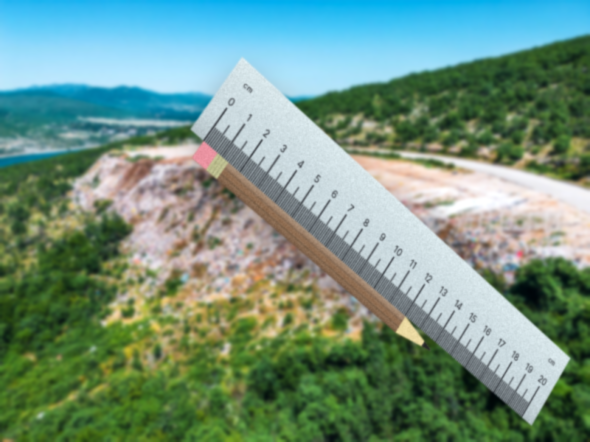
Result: 14 cm
